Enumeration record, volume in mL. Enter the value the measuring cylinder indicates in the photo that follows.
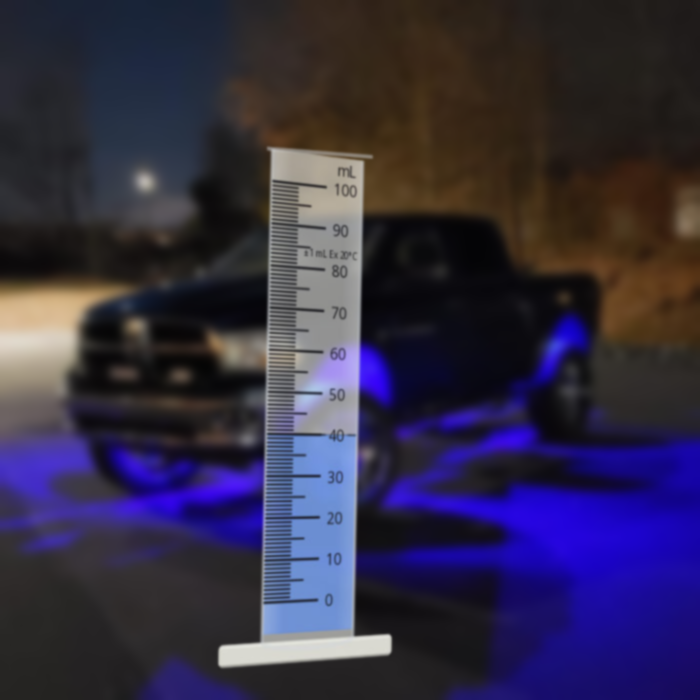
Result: 40 mL
